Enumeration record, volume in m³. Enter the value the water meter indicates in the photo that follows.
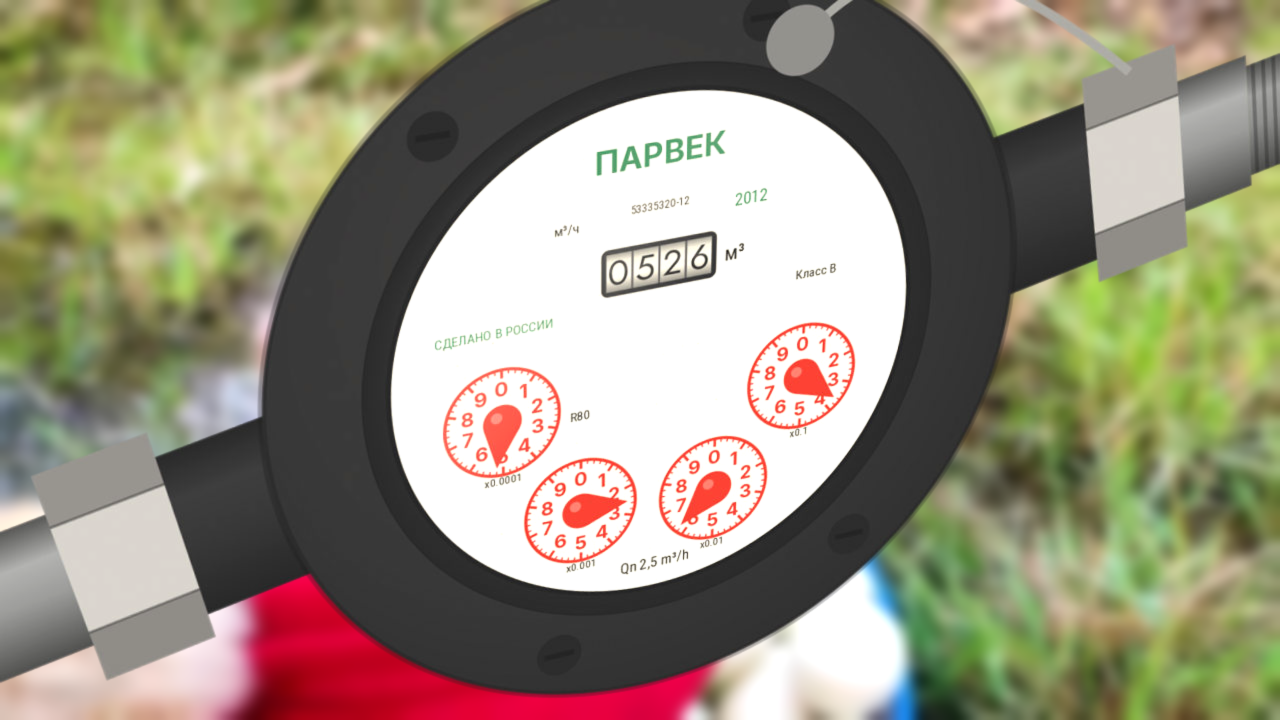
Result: 526.3625 m³
